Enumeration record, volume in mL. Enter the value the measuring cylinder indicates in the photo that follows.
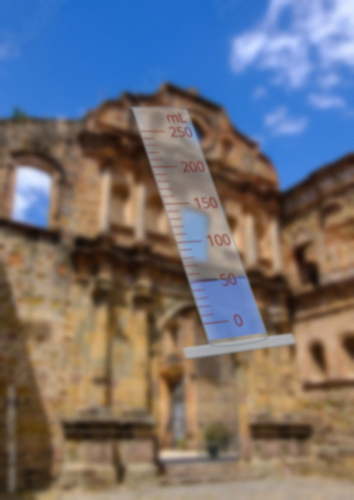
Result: 50 mL
